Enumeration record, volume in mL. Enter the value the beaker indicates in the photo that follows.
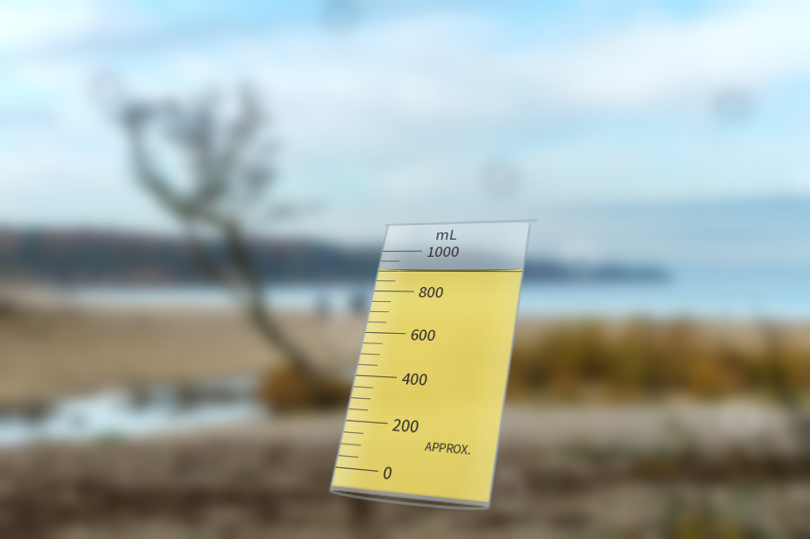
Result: 900 mL
